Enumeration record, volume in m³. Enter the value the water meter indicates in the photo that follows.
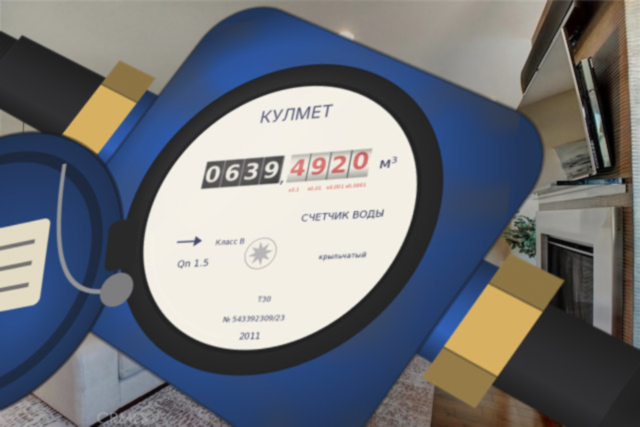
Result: 639.4920 m³
